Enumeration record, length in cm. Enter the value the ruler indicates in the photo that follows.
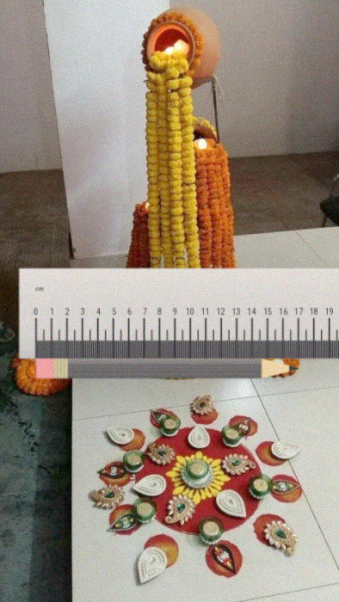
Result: 17 cm
